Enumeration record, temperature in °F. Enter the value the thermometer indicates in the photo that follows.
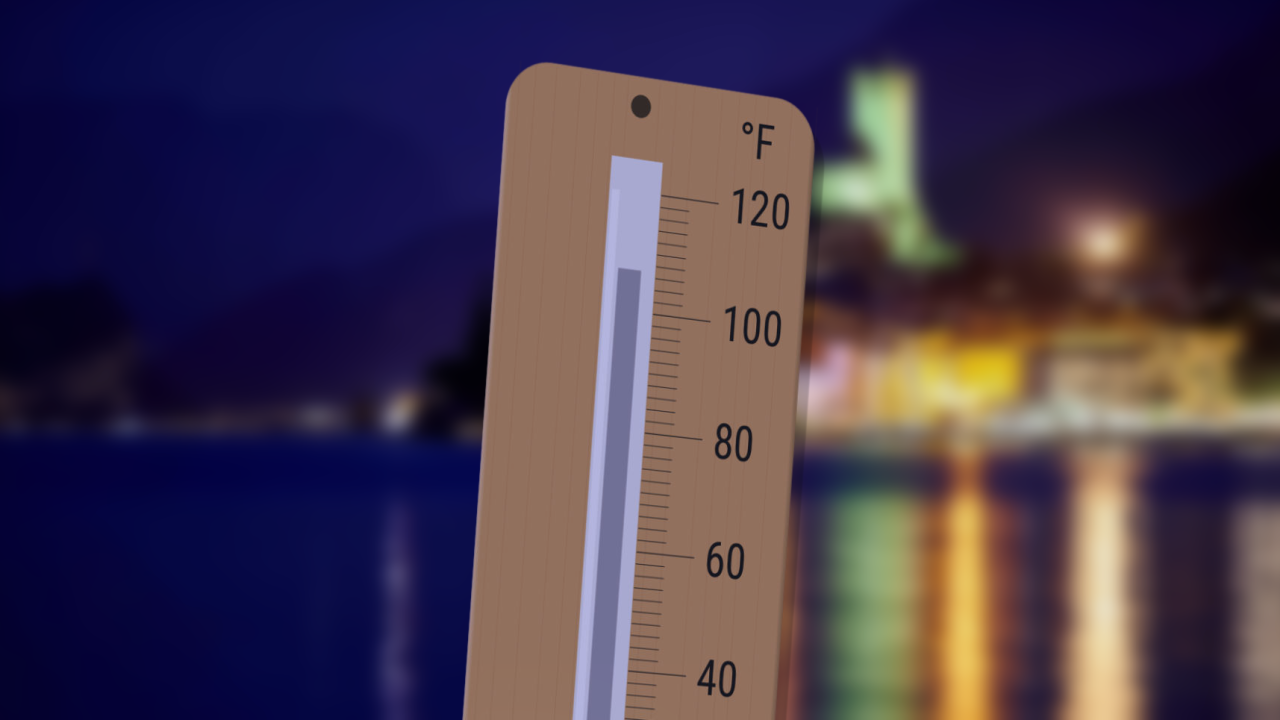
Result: 107 °F
